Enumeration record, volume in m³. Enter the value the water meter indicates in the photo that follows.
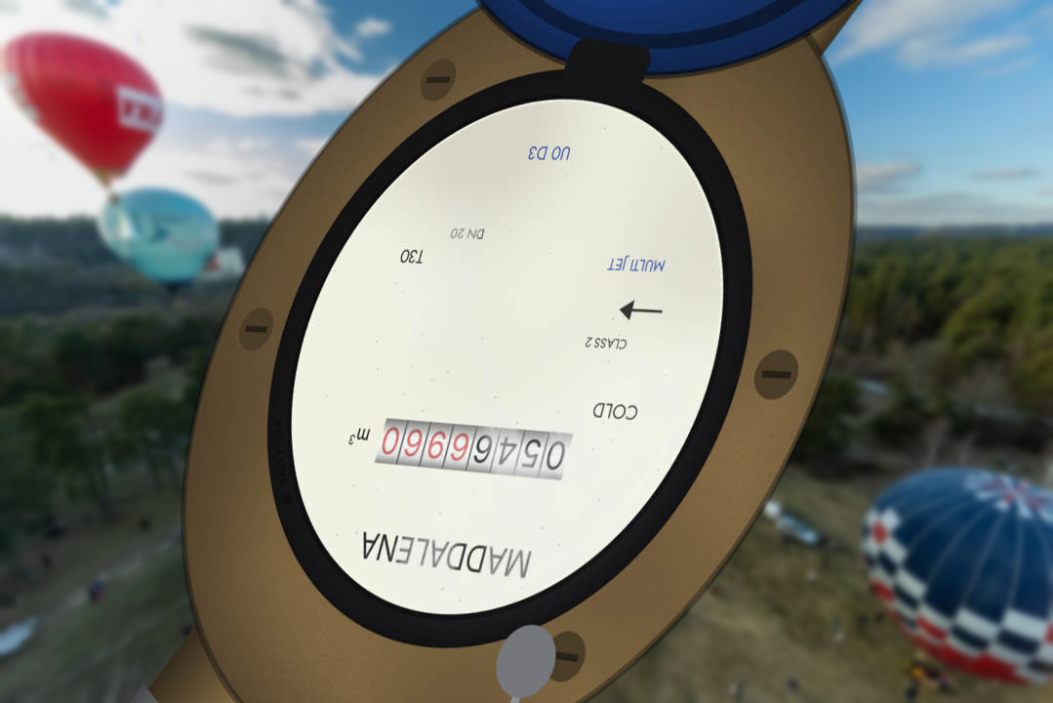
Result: 546.6960 m³
